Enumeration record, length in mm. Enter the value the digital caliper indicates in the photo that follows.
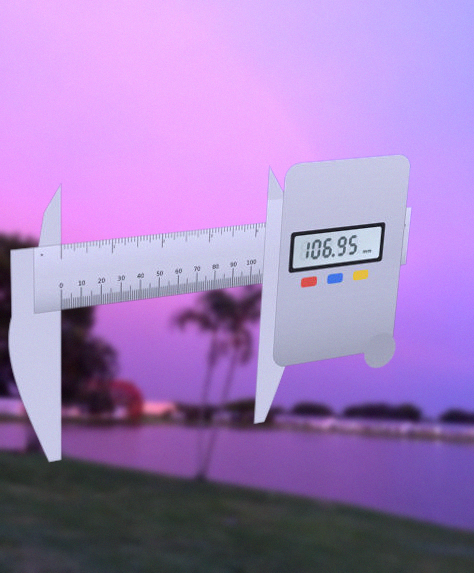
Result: 106.95 mm
